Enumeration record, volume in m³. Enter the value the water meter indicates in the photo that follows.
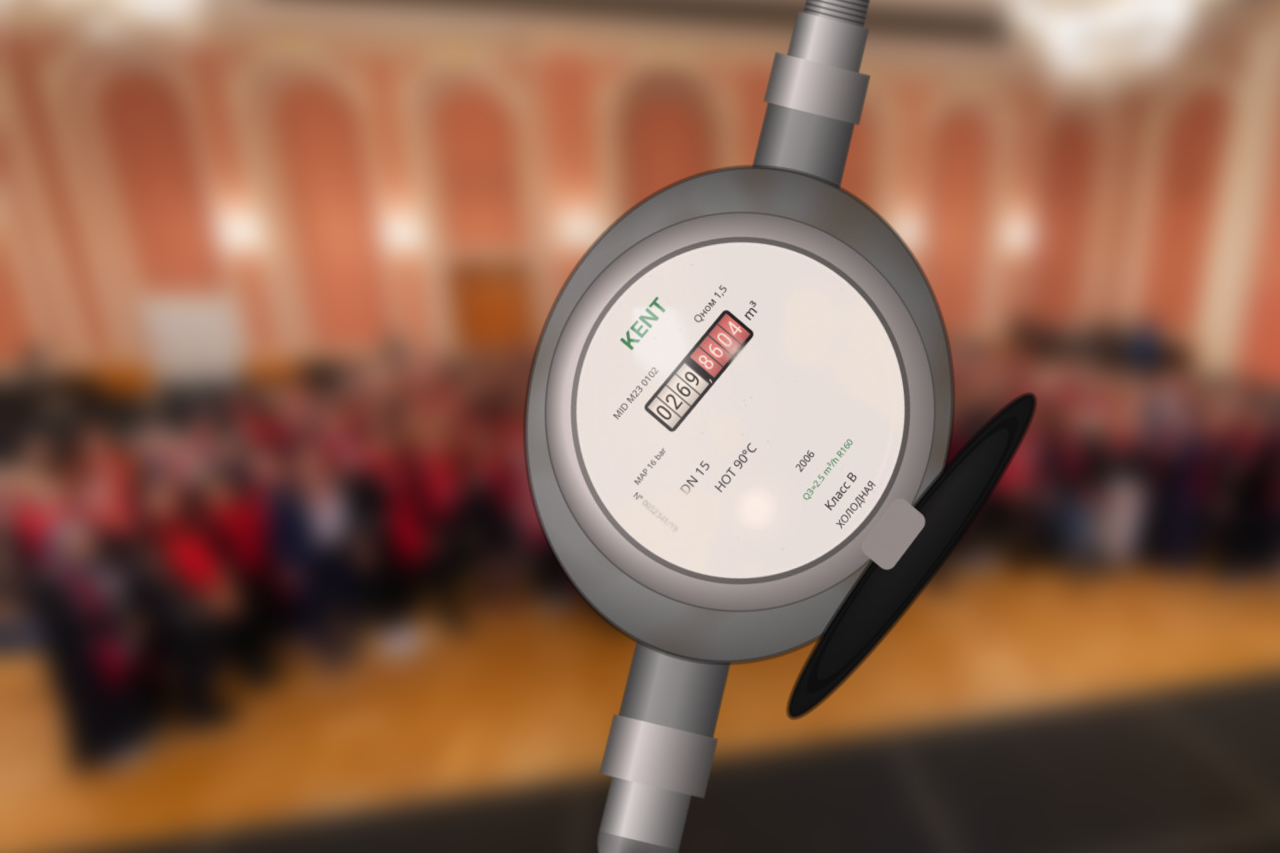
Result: 269.8604 m³
